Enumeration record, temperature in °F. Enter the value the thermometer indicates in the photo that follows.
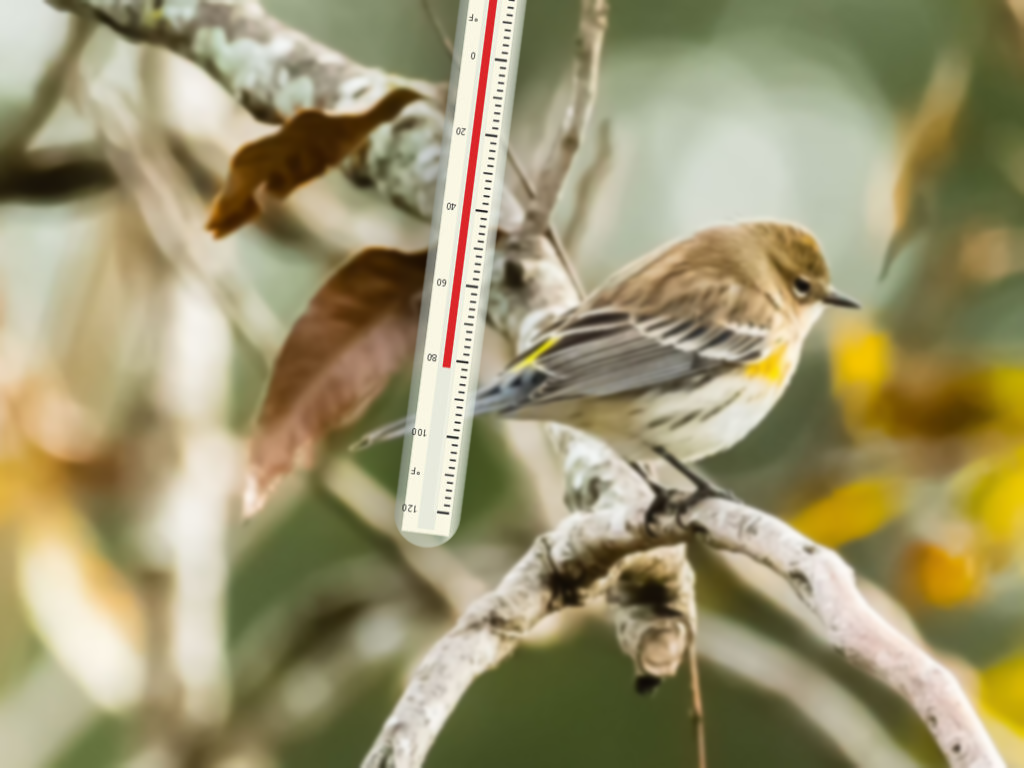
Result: 82 °F
